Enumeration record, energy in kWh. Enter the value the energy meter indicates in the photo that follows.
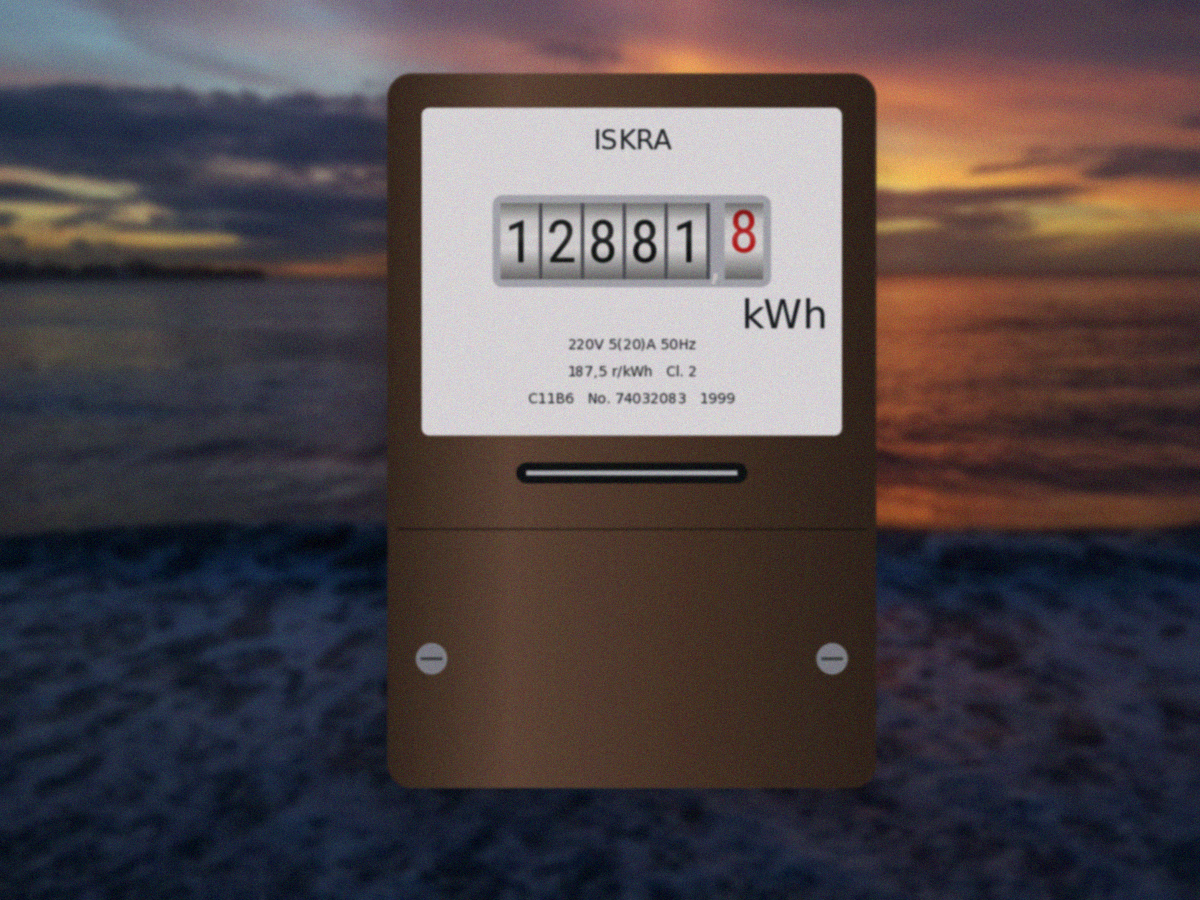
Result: 12881.8 kWh
